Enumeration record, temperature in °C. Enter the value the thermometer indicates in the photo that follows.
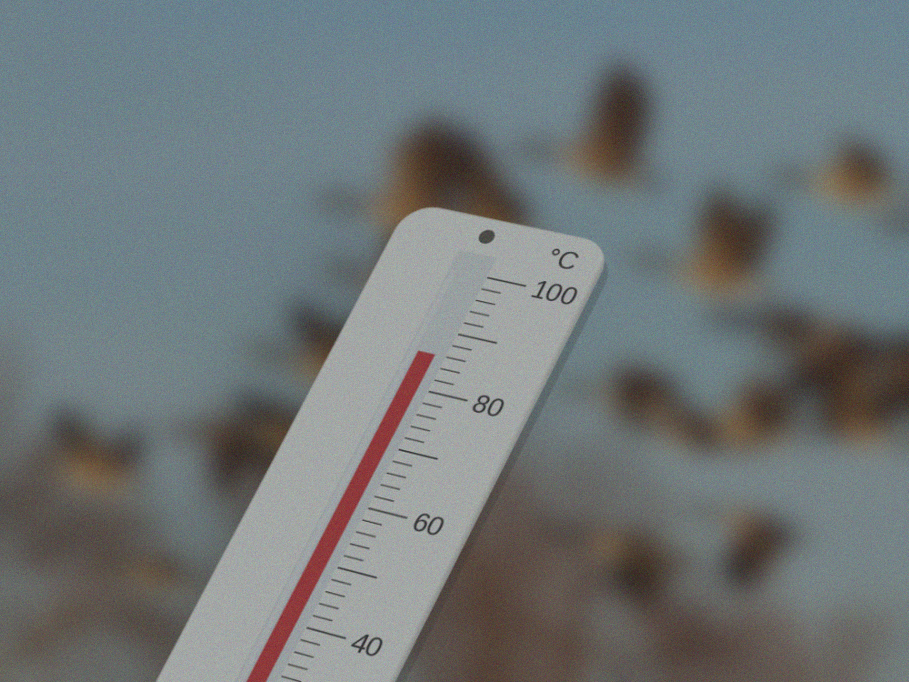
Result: 86 °C
